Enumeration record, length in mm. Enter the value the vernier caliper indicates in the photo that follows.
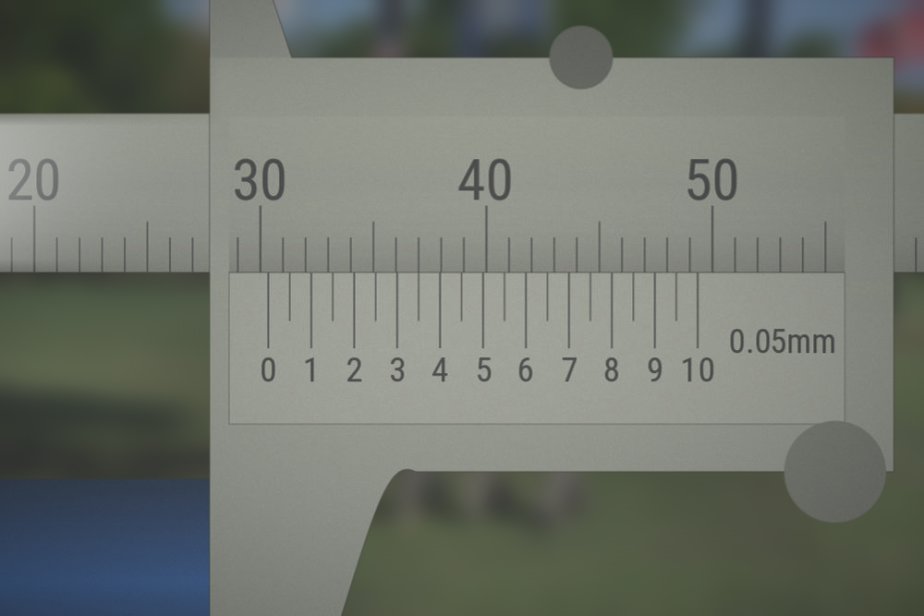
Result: 30.35 mm
